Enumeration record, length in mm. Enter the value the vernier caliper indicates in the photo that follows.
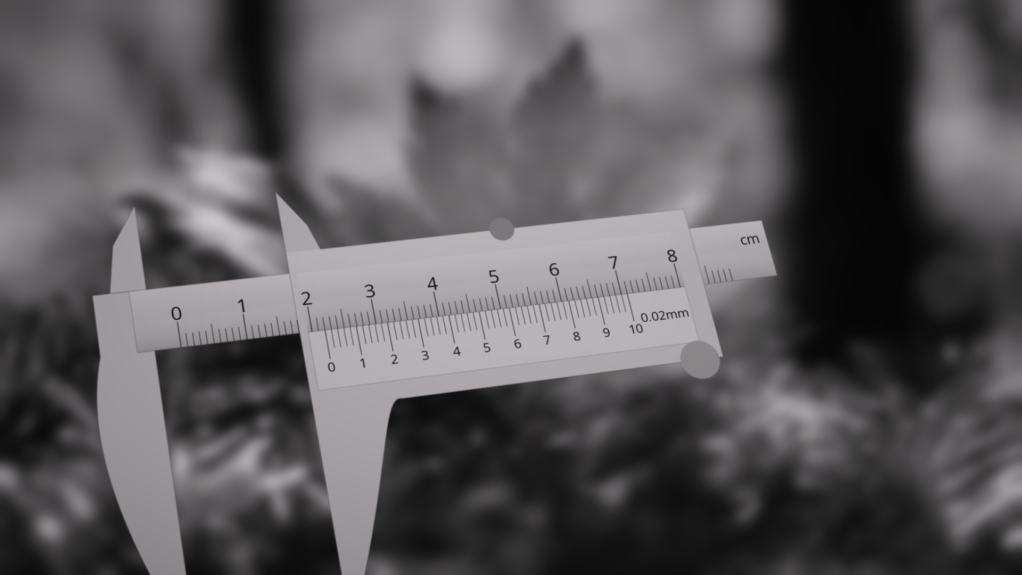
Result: 22.0 mm
